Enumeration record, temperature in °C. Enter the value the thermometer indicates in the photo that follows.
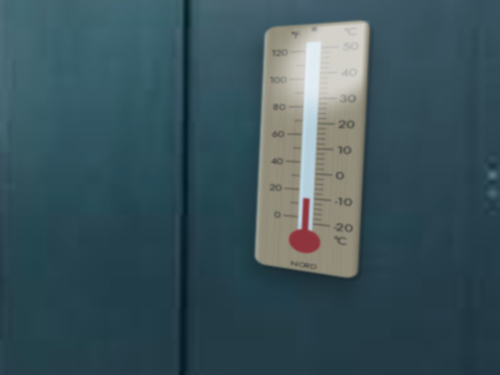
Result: -10 °C
